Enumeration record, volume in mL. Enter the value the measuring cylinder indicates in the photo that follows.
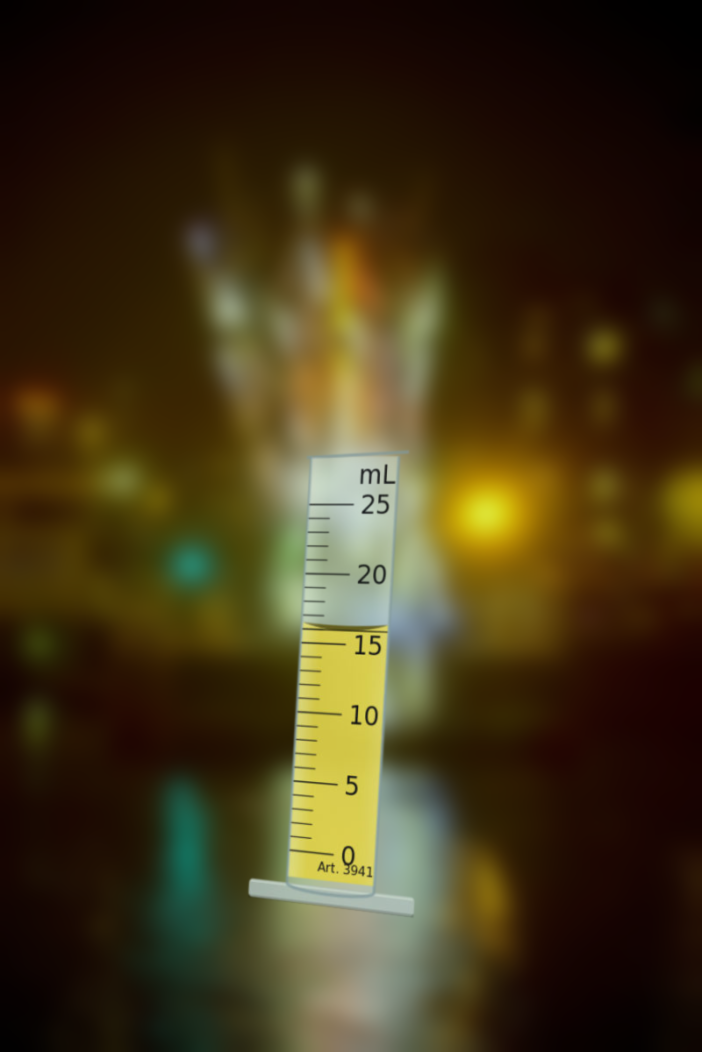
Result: 16 mL
